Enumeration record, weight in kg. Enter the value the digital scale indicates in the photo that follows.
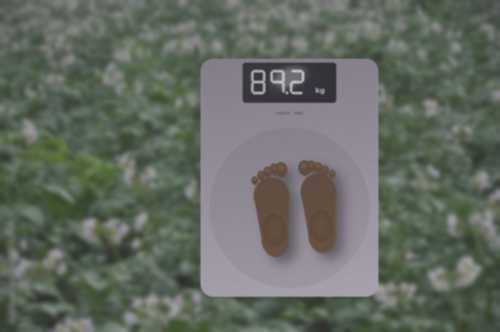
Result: 89.2 kg
